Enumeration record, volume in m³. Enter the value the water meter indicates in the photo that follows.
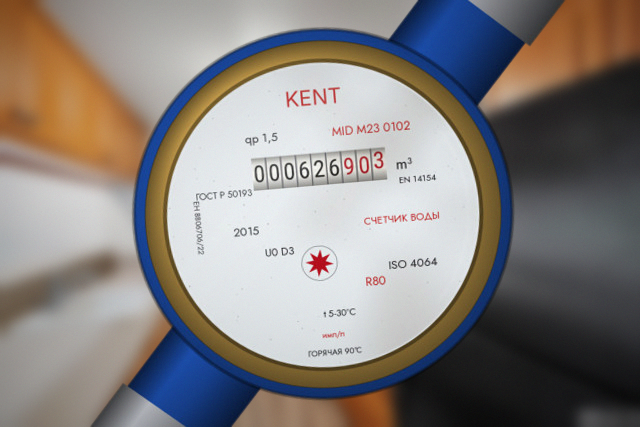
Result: 626.903 m³
